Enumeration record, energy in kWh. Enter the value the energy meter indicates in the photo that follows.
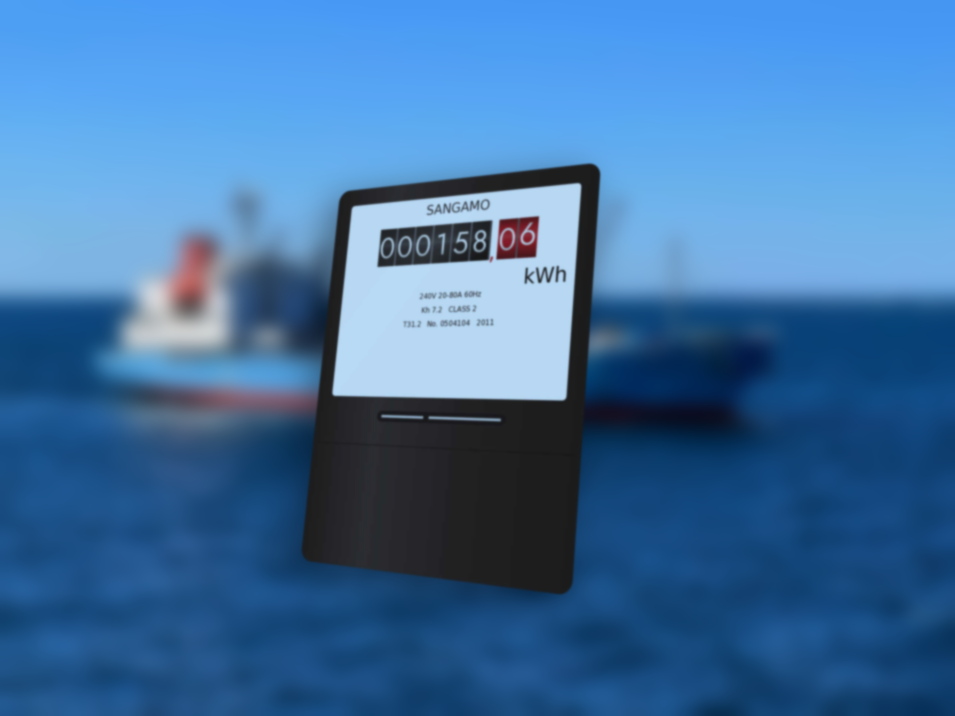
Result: 158.06 kWh
